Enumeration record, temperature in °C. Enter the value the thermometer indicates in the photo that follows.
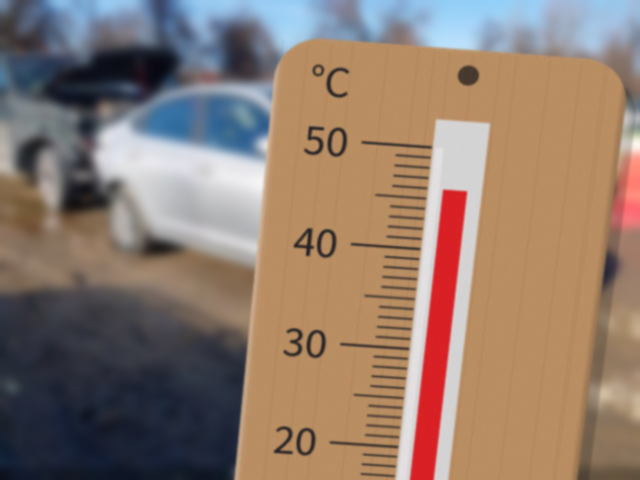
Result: 46 °C
